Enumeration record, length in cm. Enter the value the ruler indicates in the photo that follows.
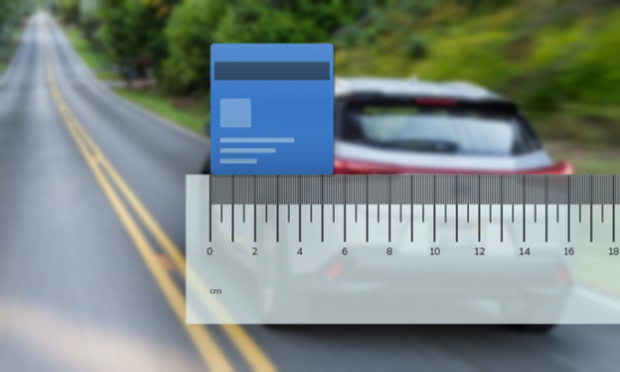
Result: 5.5 cm
